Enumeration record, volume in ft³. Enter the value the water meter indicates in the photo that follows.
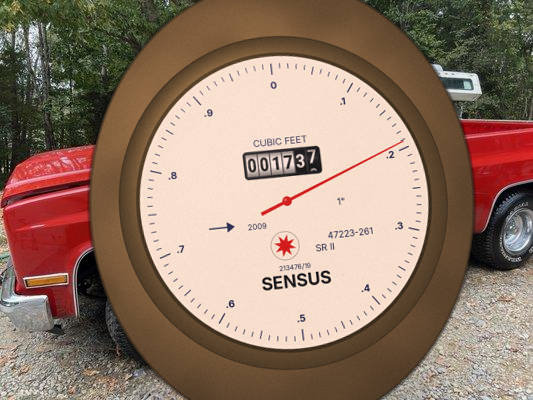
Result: 1737.19 ft³
